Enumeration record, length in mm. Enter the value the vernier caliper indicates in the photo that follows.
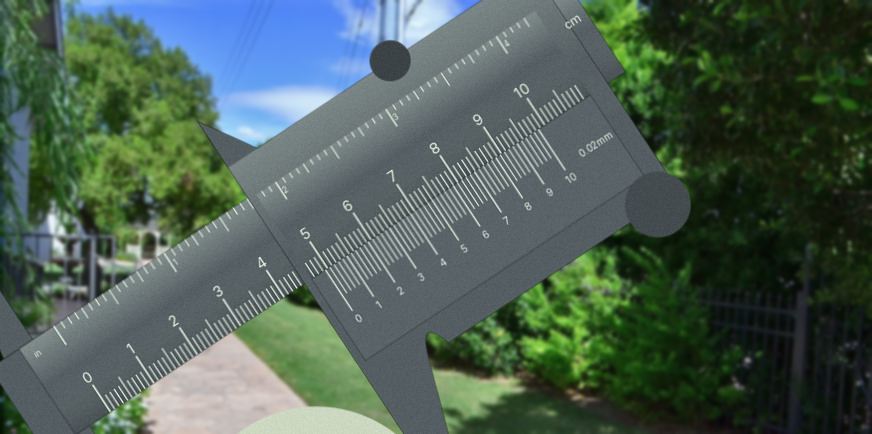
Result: 49.5 mm
